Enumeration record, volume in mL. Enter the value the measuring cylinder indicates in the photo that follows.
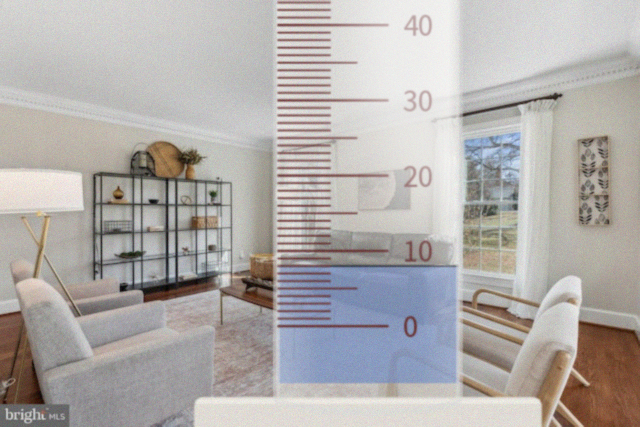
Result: 8 mL
